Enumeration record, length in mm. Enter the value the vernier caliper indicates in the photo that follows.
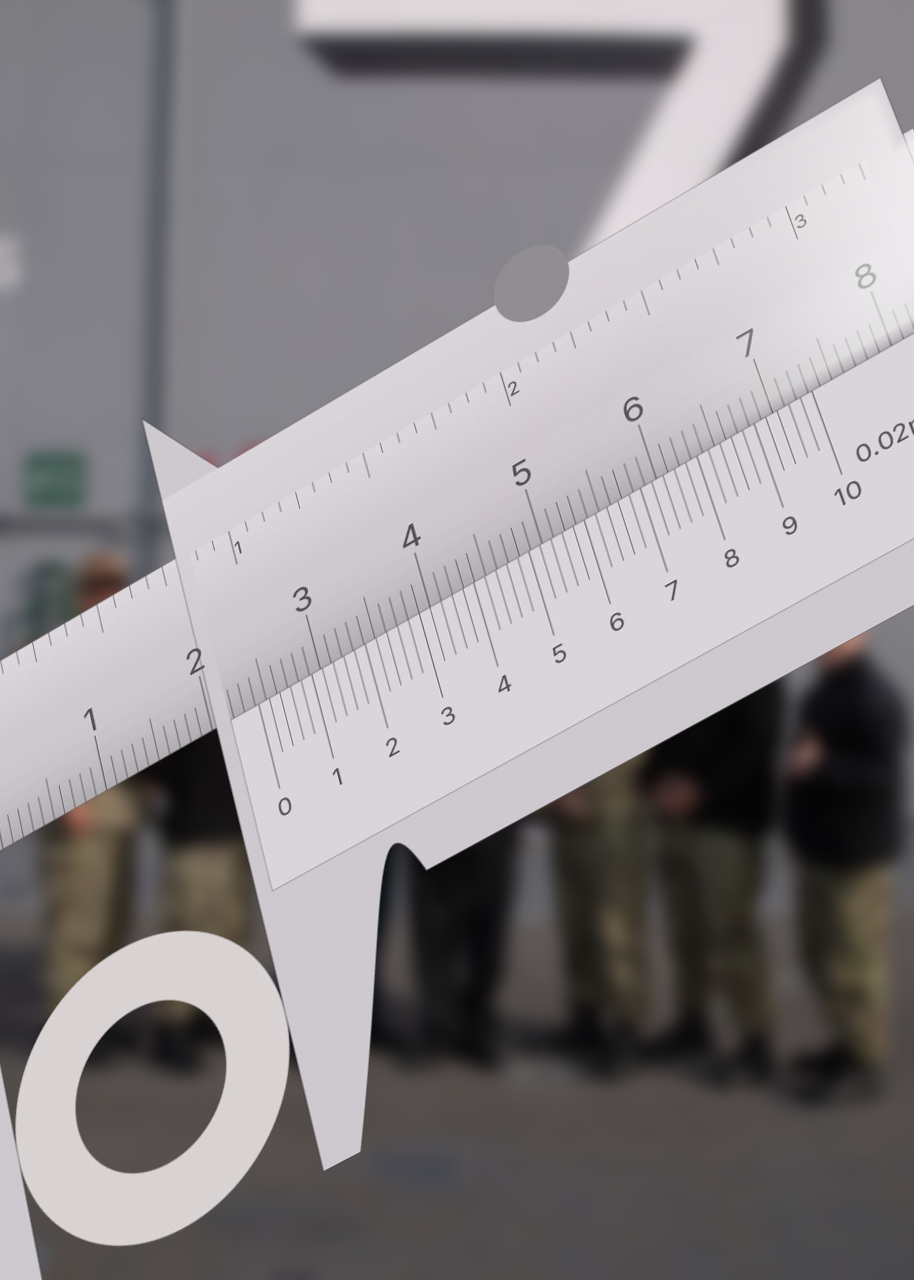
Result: 24.3 mm
